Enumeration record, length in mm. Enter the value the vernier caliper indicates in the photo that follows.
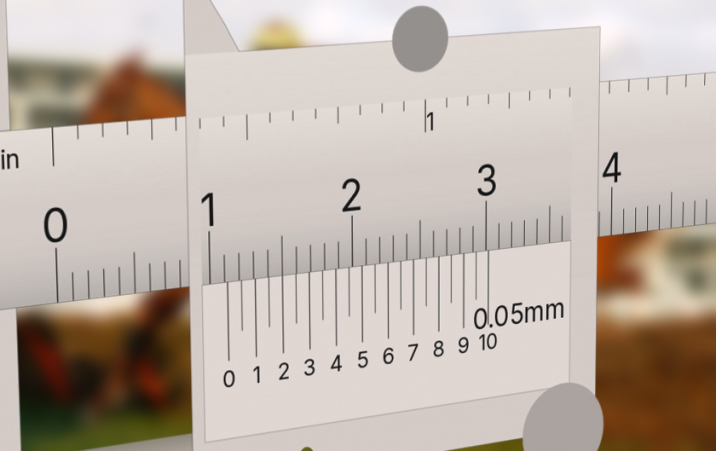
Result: 11.2 mm
